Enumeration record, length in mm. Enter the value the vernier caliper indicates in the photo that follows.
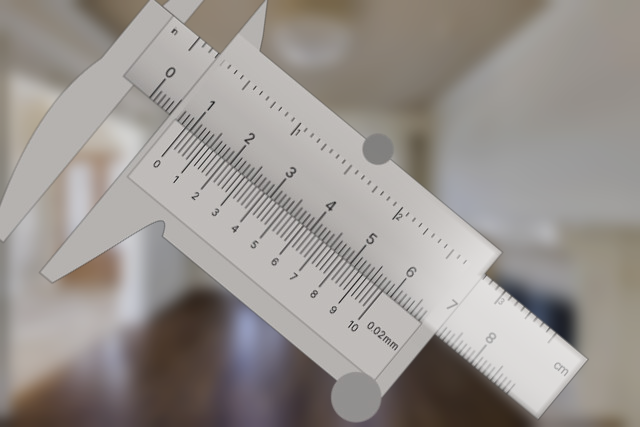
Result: 9.0 mm
